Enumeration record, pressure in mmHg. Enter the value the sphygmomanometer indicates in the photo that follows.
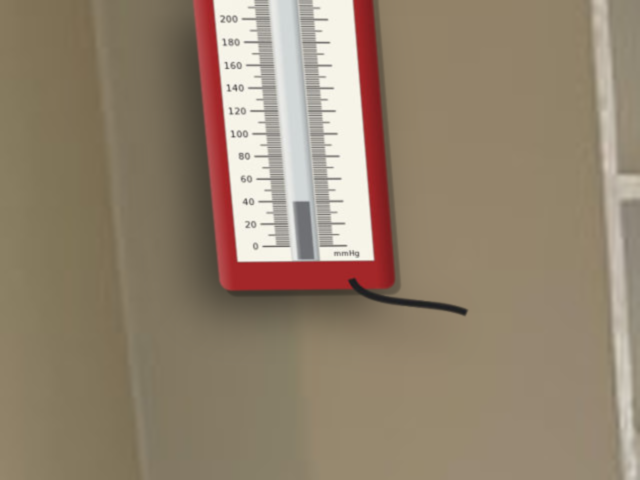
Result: 40 mmHg
